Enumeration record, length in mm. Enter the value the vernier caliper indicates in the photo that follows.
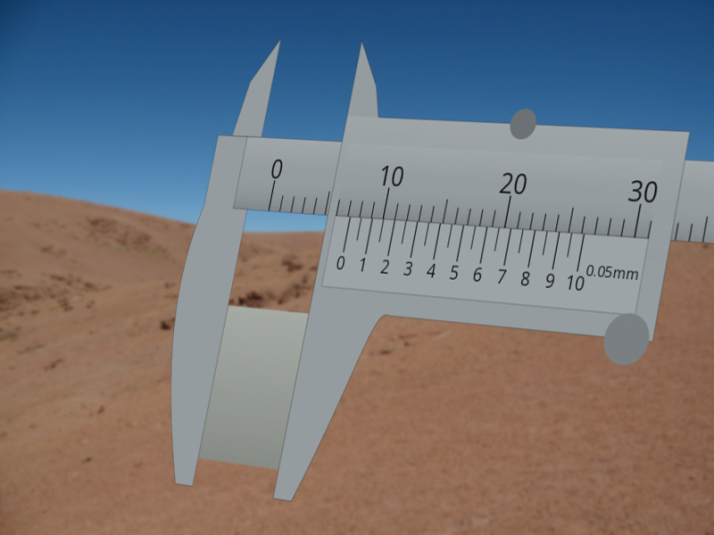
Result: 7.2 mm
